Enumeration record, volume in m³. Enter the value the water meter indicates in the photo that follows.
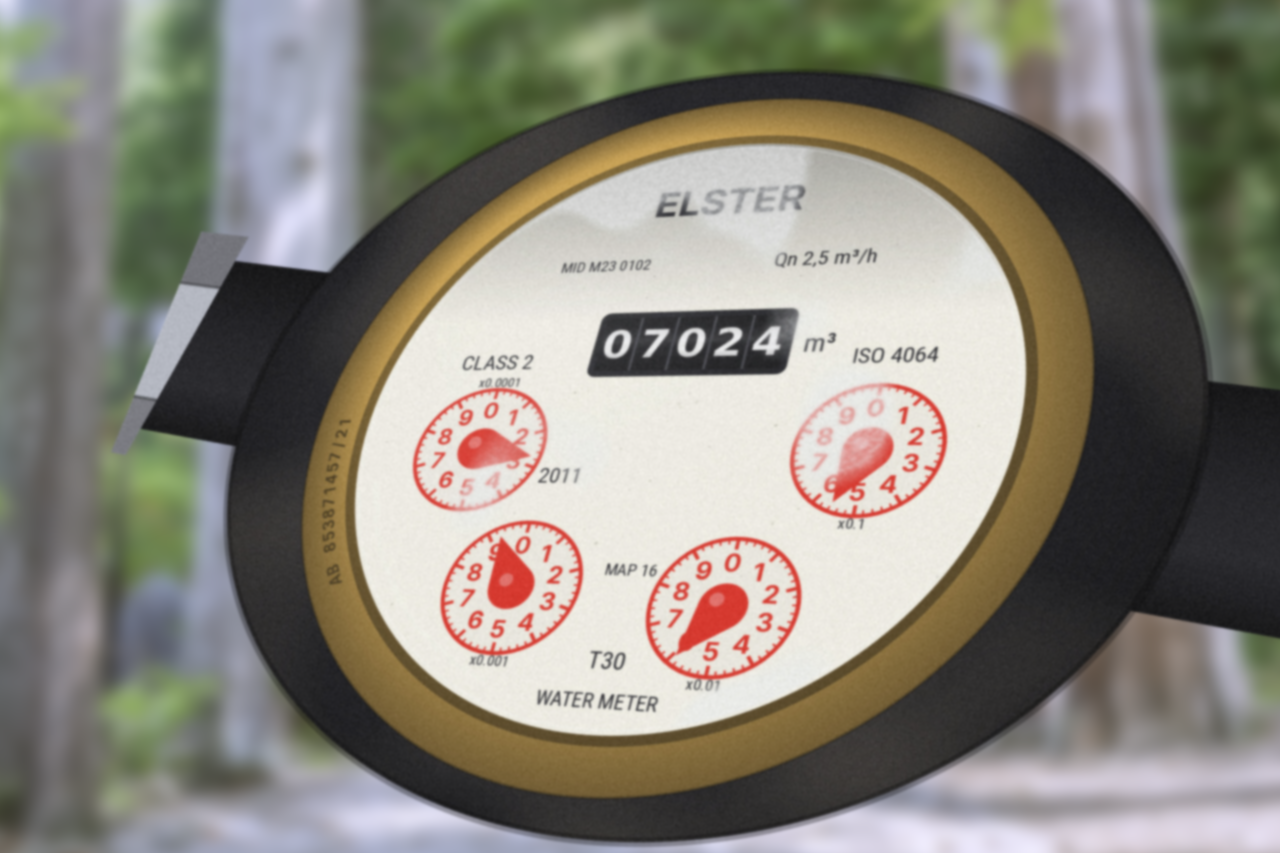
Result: 7024.5592 m³
